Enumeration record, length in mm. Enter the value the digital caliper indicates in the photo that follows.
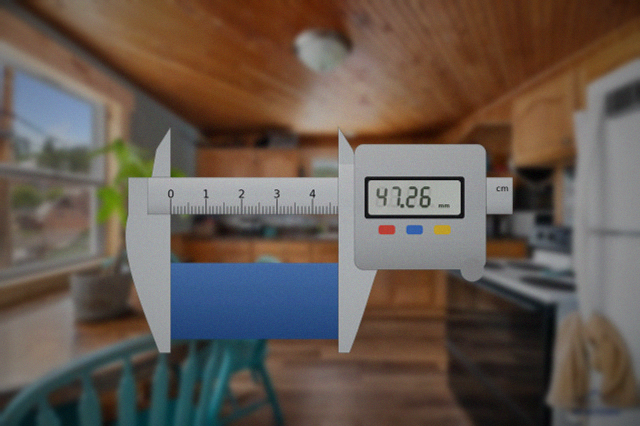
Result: 47.26 mm
